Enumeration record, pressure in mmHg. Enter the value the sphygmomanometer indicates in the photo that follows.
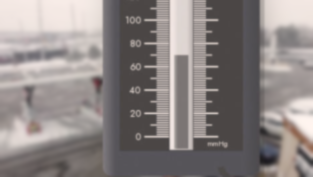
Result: 70 mmHg
